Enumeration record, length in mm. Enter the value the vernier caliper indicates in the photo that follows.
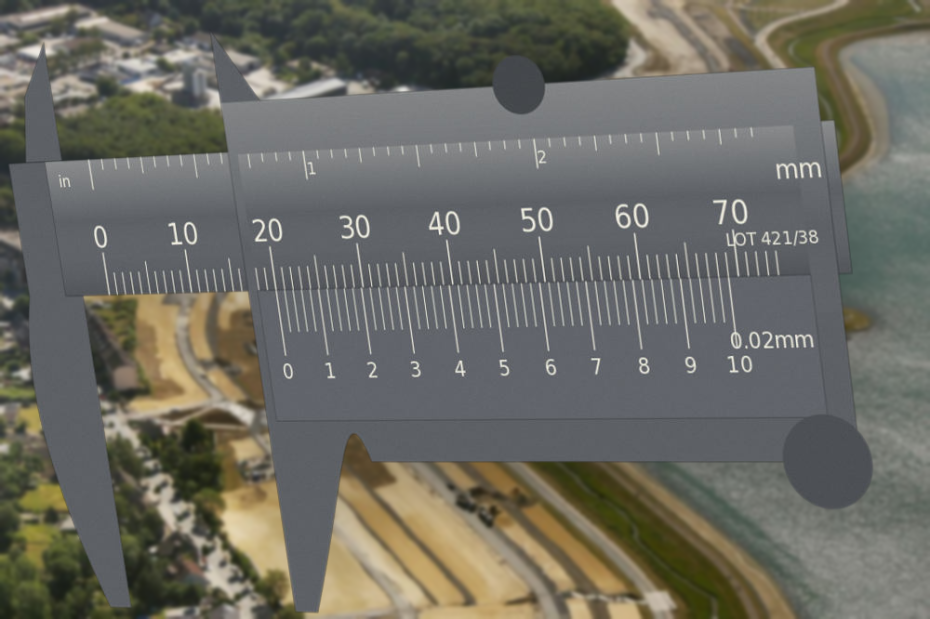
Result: 20.0 mm
